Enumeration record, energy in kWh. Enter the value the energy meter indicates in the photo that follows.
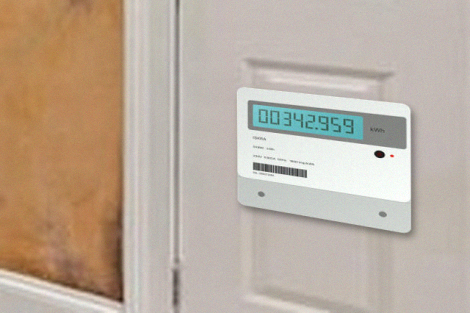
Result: 342.959 kWh
